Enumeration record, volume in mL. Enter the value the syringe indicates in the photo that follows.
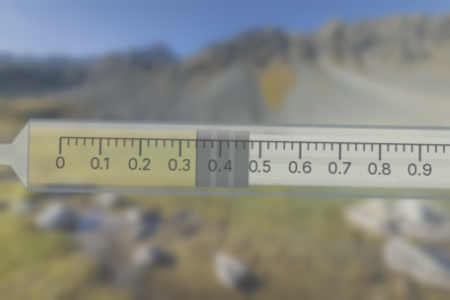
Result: 0.34 mL
